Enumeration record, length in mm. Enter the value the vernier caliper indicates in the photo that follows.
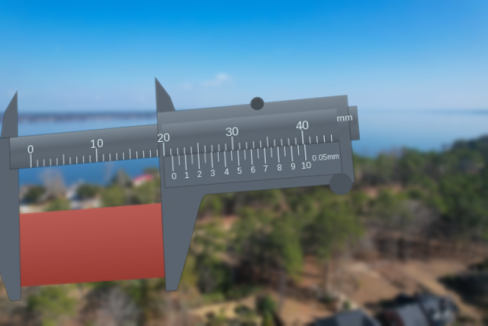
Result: 21.2 mm
